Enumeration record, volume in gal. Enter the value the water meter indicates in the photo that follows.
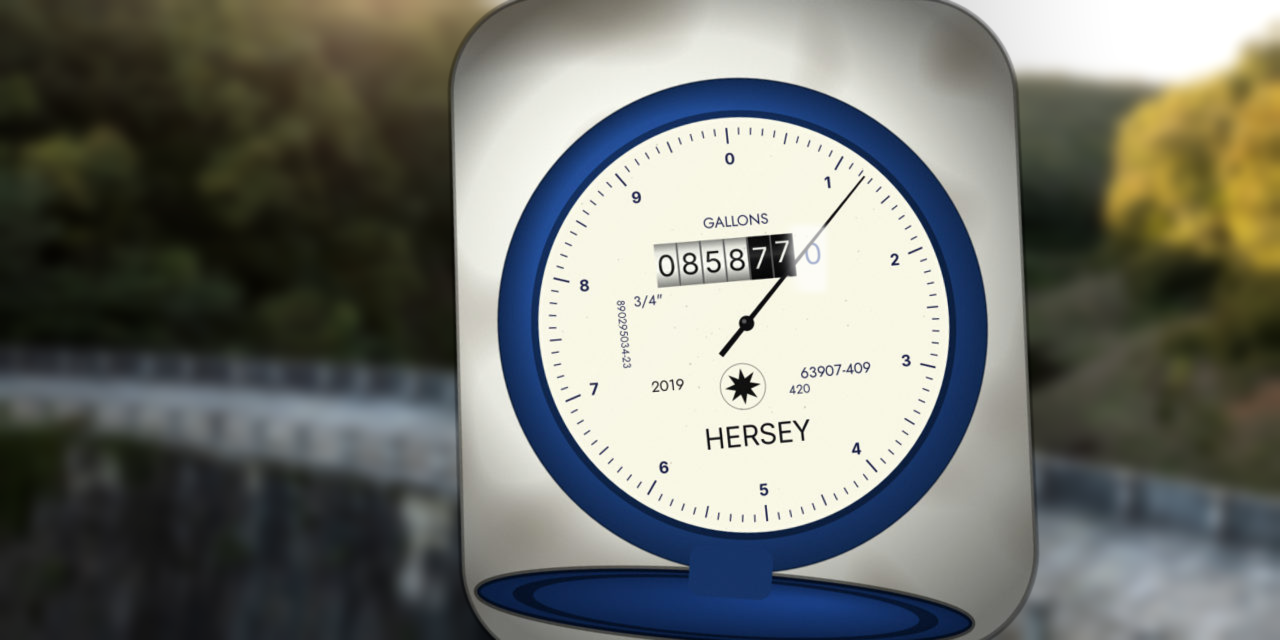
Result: 858771.2 gal
